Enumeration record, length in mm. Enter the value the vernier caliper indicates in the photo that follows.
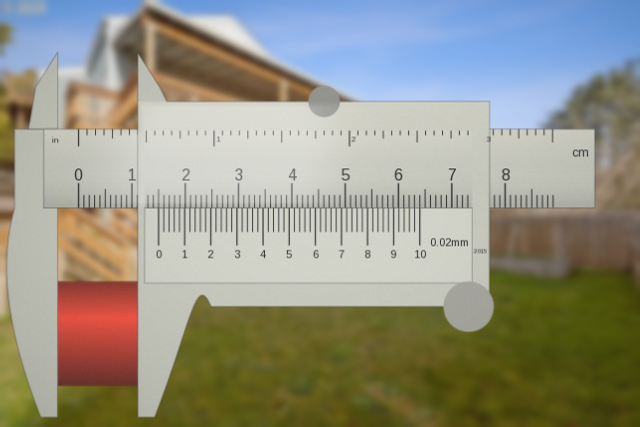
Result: 15.0 mm
